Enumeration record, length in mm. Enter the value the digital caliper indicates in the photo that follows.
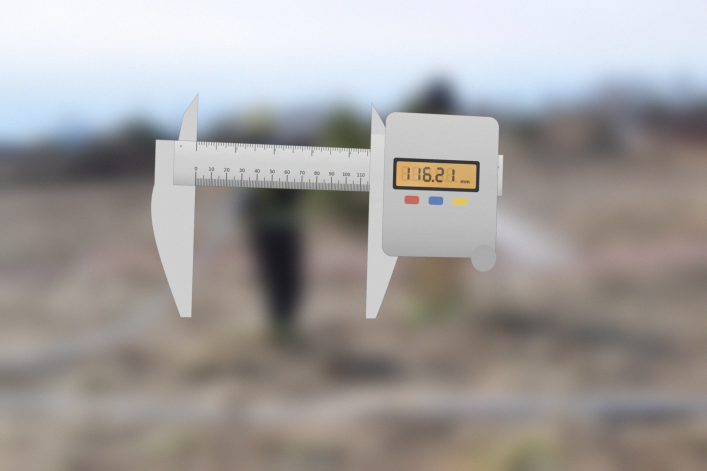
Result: 116.21 mm
